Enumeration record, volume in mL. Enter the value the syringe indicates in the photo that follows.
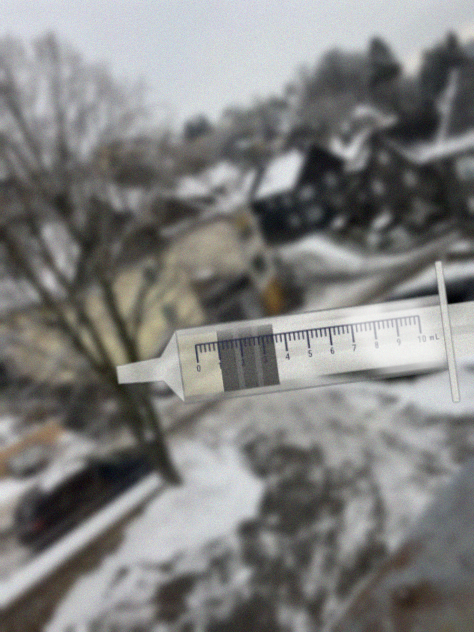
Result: 1 mL
